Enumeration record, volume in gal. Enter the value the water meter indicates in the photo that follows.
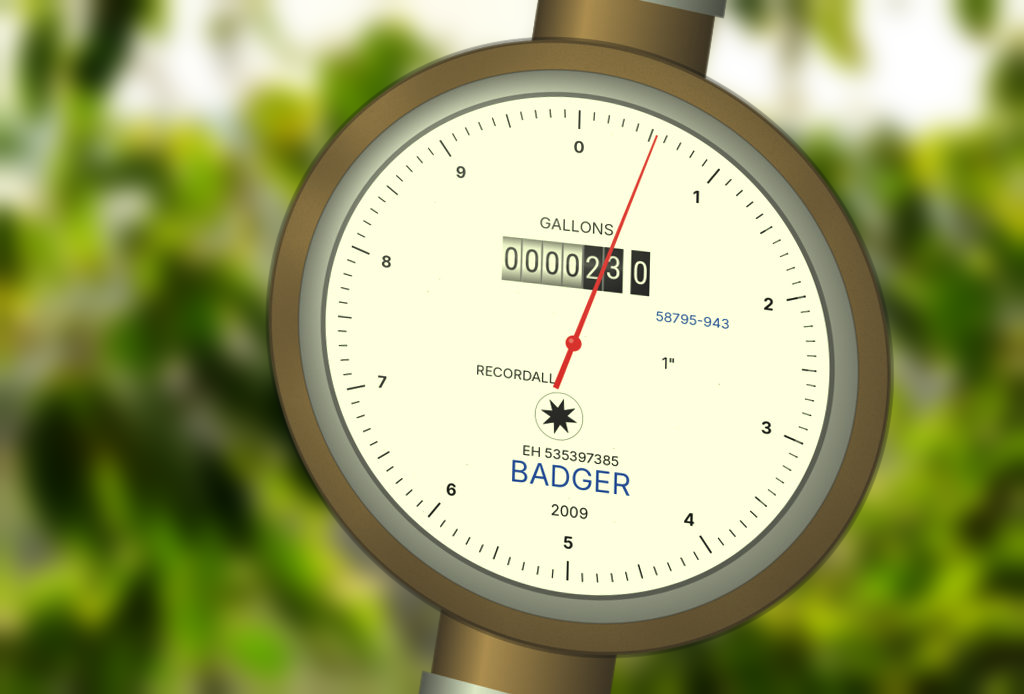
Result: 230.5 gal
